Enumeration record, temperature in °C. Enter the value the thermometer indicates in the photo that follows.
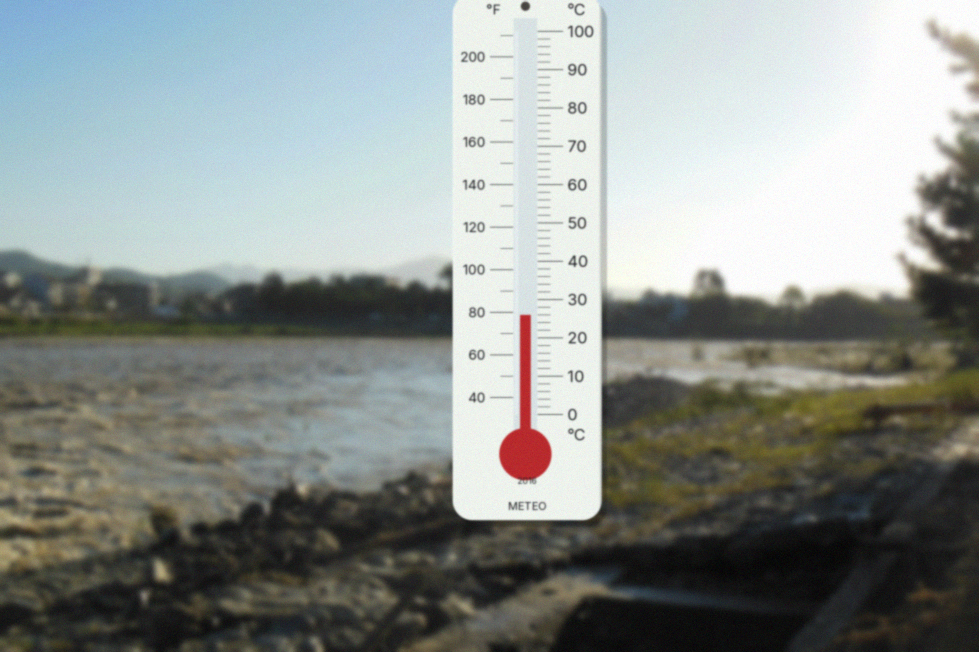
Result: 26 °C
